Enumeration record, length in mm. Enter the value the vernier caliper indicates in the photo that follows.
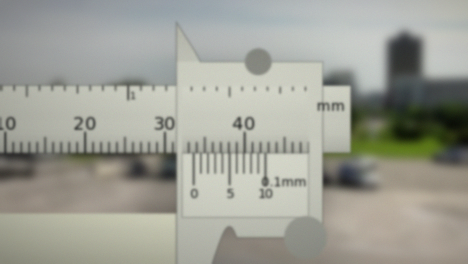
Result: 33.6 mm
